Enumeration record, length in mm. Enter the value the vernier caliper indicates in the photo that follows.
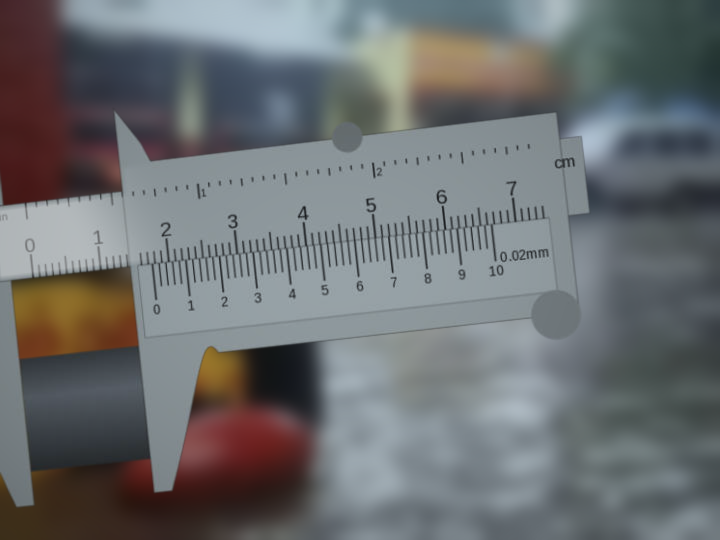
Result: 17.6 mm
